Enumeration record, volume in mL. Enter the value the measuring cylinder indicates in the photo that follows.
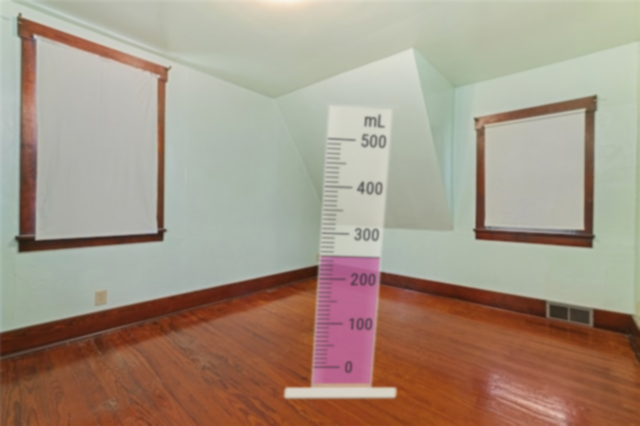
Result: 250 mL
